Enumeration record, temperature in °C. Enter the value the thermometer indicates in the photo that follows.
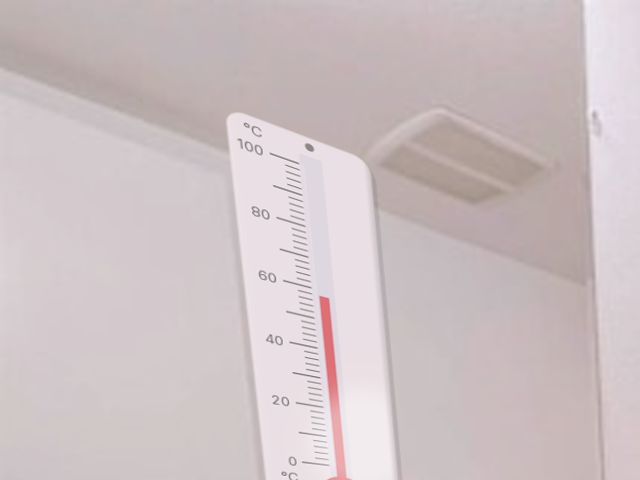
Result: 58 °C
